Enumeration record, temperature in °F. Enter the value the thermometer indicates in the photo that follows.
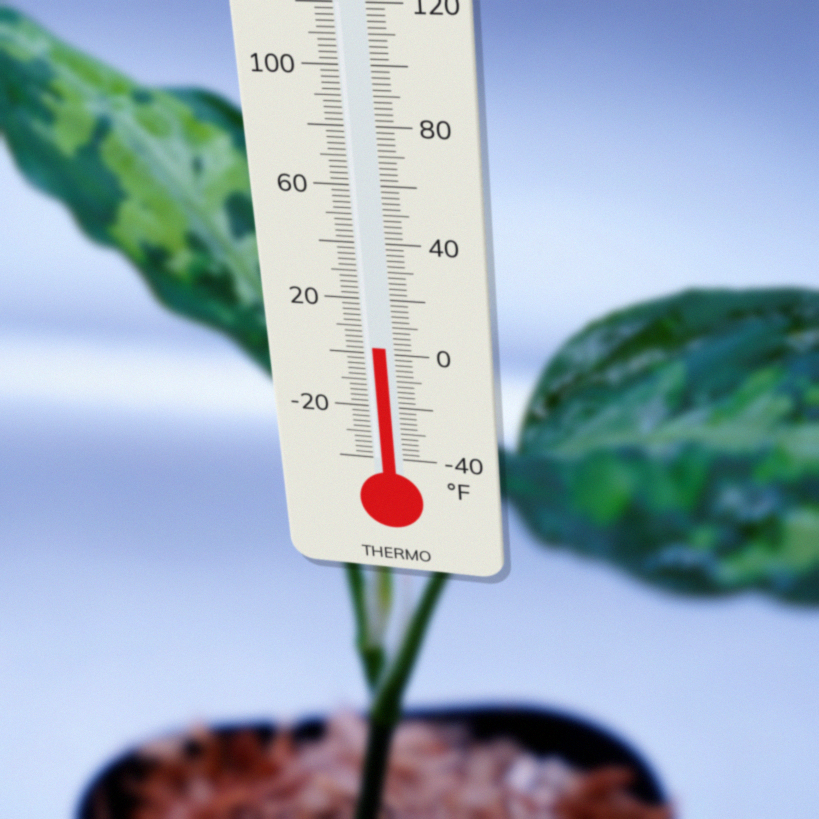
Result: 2 °F
